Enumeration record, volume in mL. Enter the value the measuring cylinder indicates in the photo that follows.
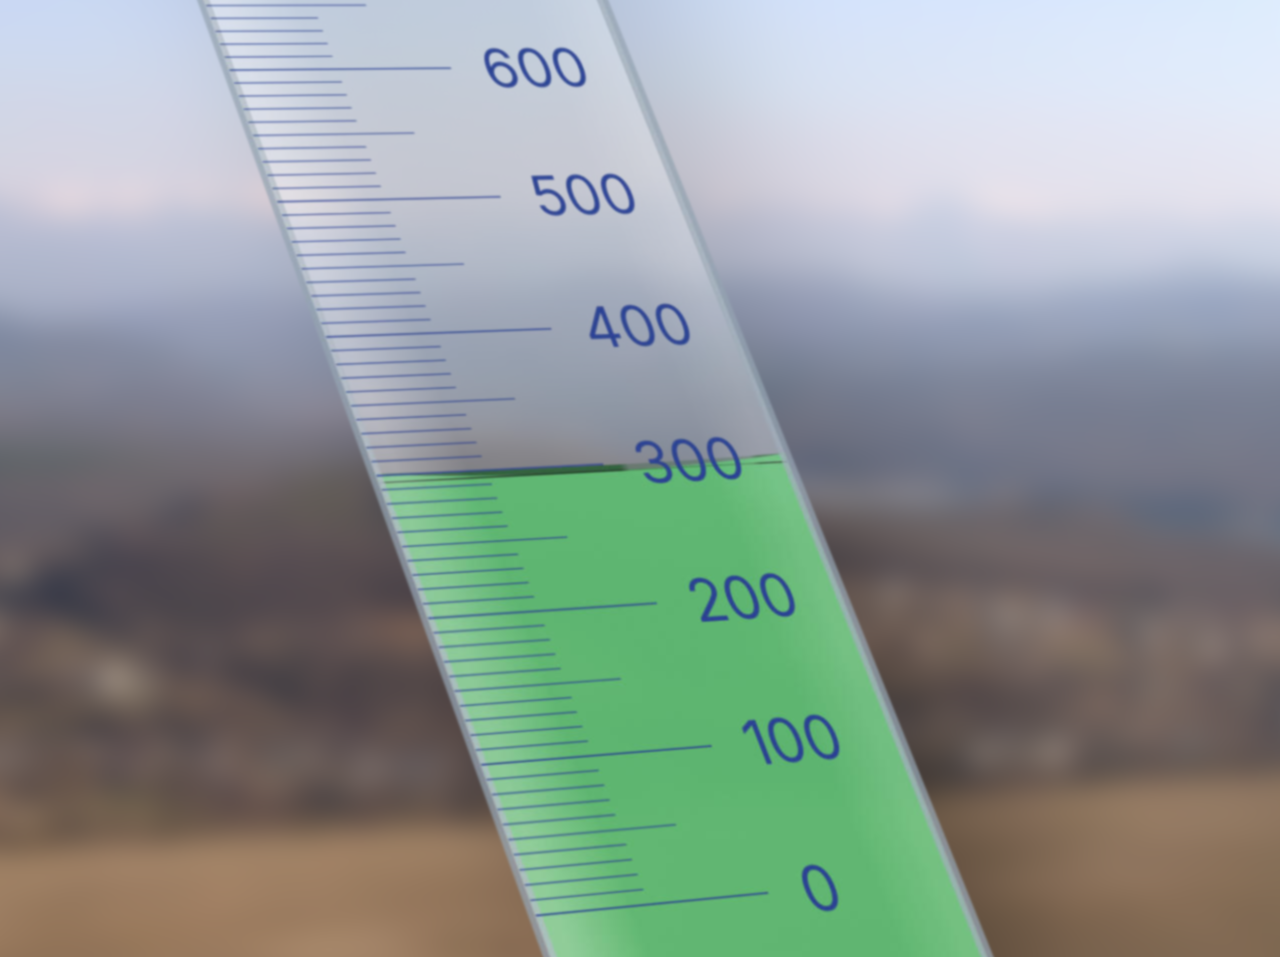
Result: 295 mL
